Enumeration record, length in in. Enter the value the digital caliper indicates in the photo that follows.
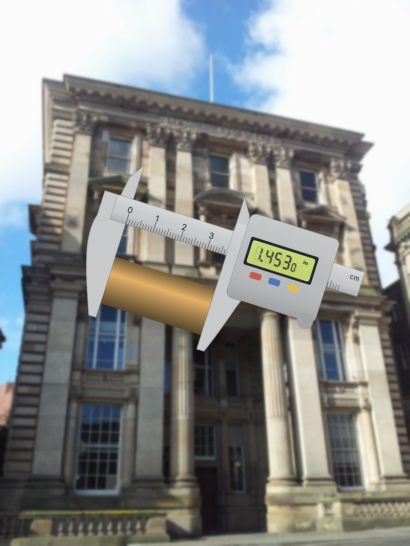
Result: 1.4530 in
